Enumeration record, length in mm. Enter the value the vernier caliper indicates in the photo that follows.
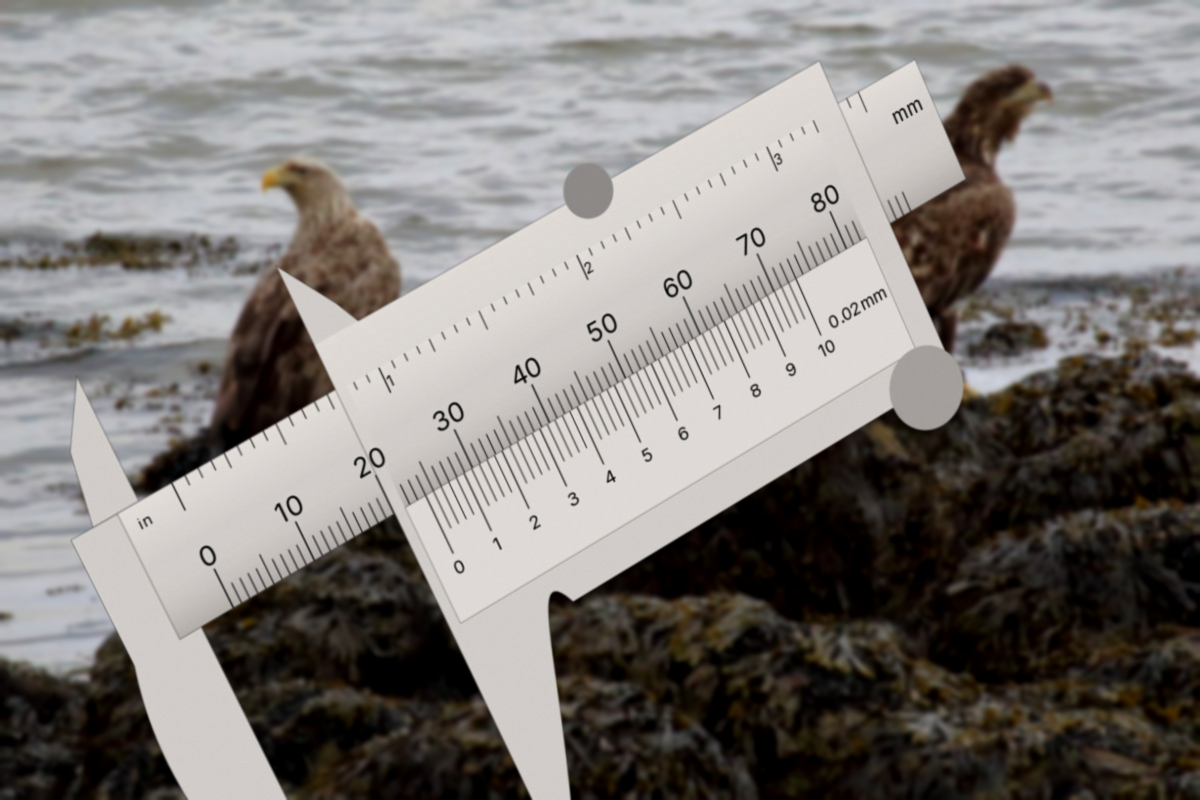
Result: 24.0 mm
